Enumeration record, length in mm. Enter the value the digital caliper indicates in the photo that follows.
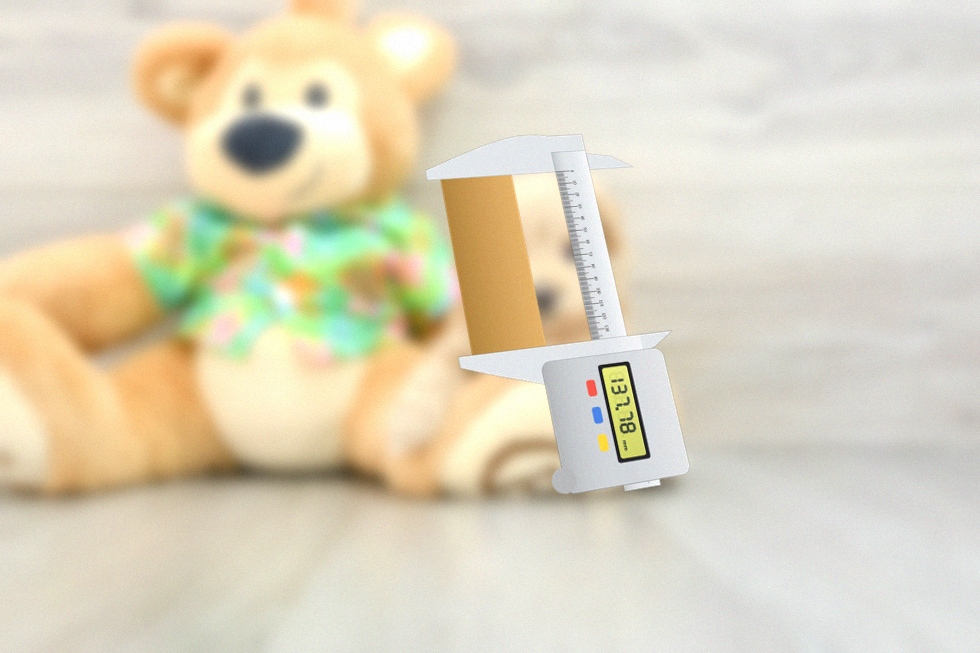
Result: 137.78 mm
